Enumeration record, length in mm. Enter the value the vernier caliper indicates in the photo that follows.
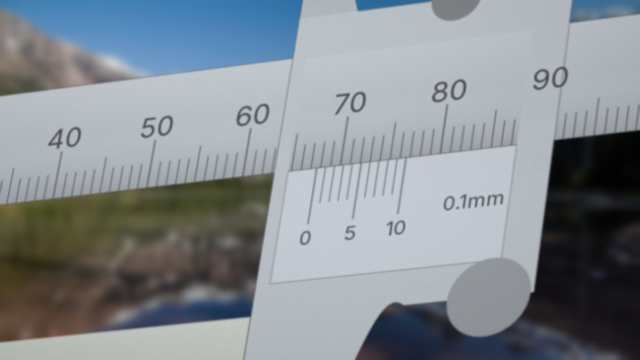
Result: 67.6 mm
